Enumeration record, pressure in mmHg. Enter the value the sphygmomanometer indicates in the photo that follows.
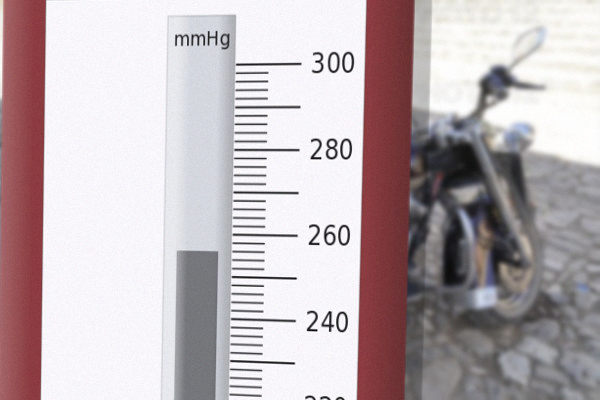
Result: 256 mmHg
